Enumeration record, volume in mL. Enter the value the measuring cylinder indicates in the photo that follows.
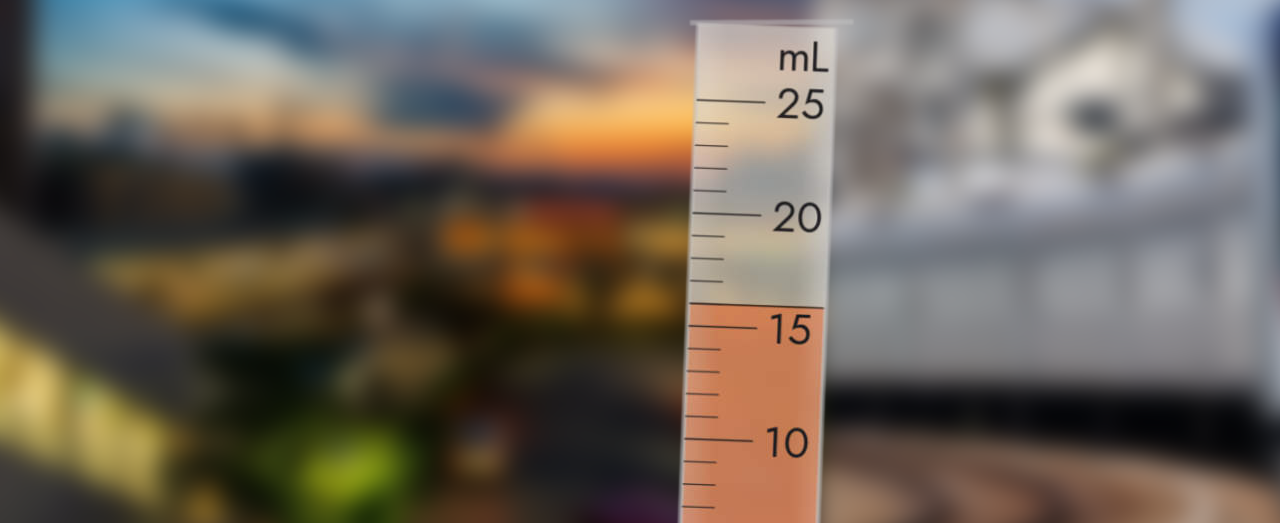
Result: 16 mL
